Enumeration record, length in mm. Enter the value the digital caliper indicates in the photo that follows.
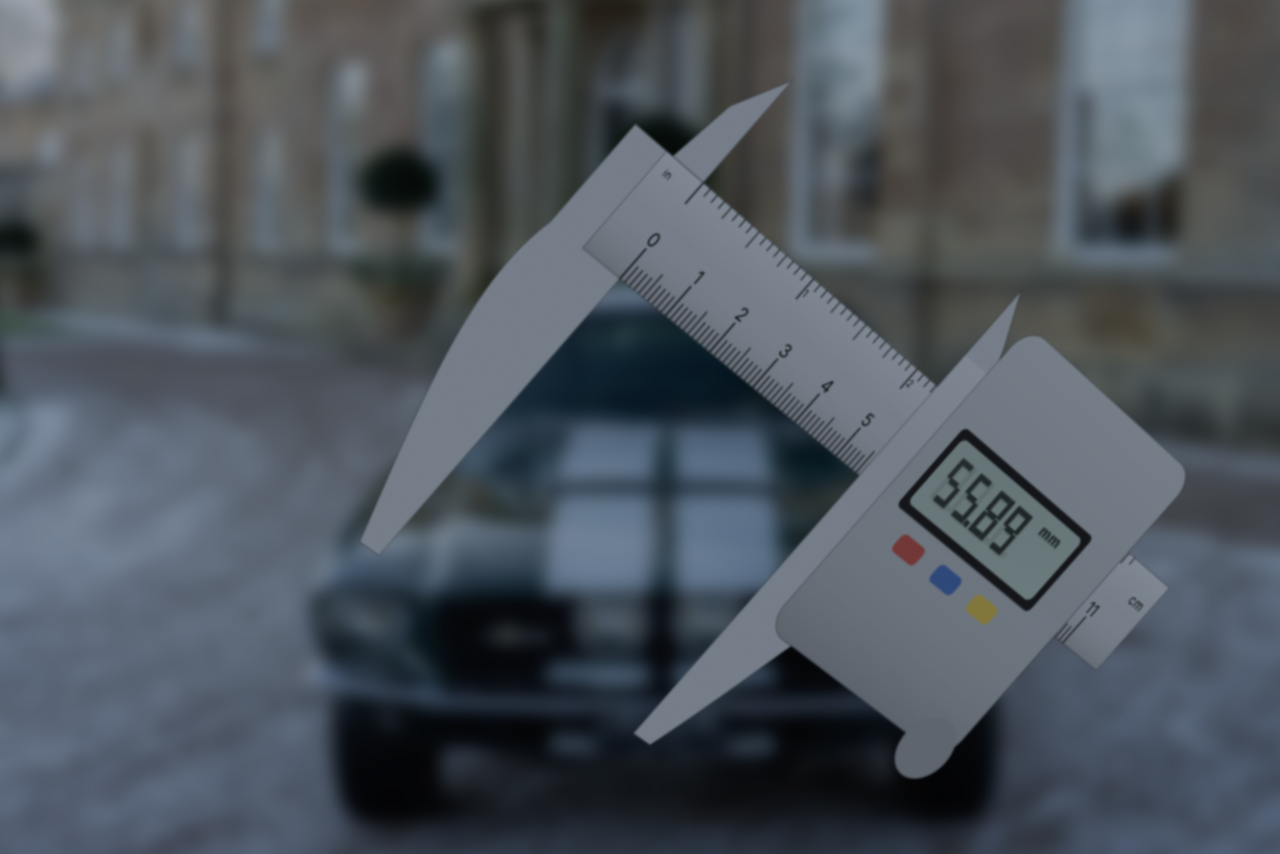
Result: 55.89 mm
